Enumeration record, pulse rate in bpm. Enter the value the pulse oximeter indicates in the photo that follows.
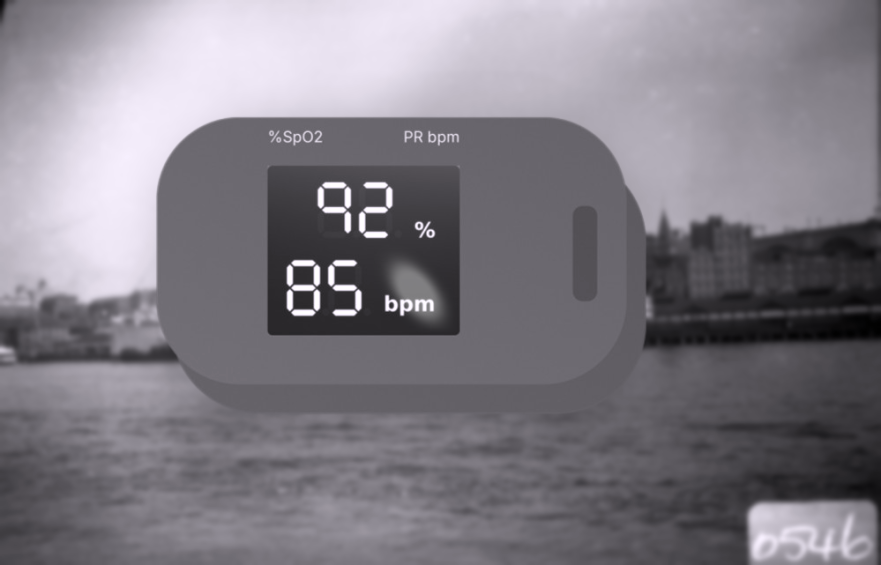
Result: 85 bpm
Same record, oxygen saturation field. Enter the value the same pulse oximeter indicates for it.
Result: 92 %
